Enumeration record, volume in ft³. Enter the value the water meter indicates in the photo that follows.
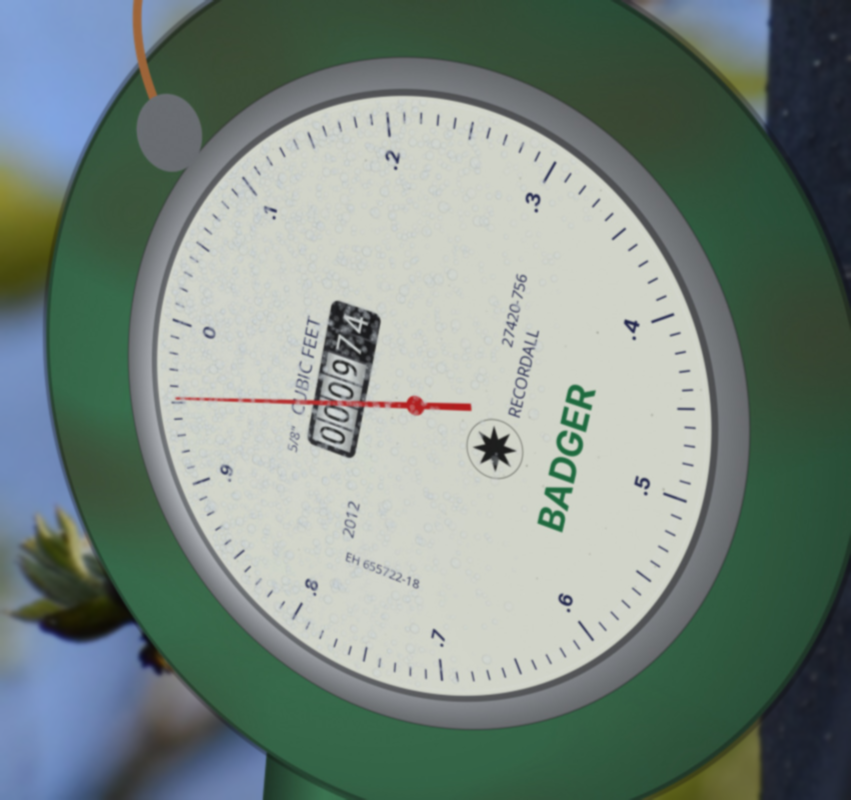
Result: 973.95 ft³
